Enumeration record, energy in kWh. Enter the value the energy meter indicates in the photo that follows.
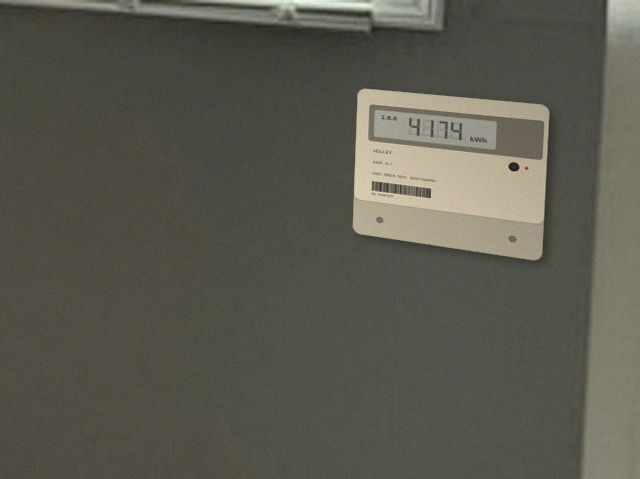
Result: 4174 kWh
